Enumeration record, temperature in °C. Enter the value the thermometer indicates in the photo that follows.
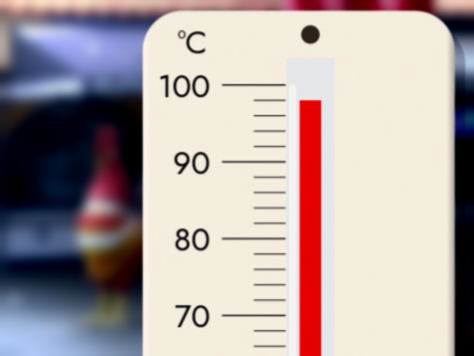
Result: 98 °C
